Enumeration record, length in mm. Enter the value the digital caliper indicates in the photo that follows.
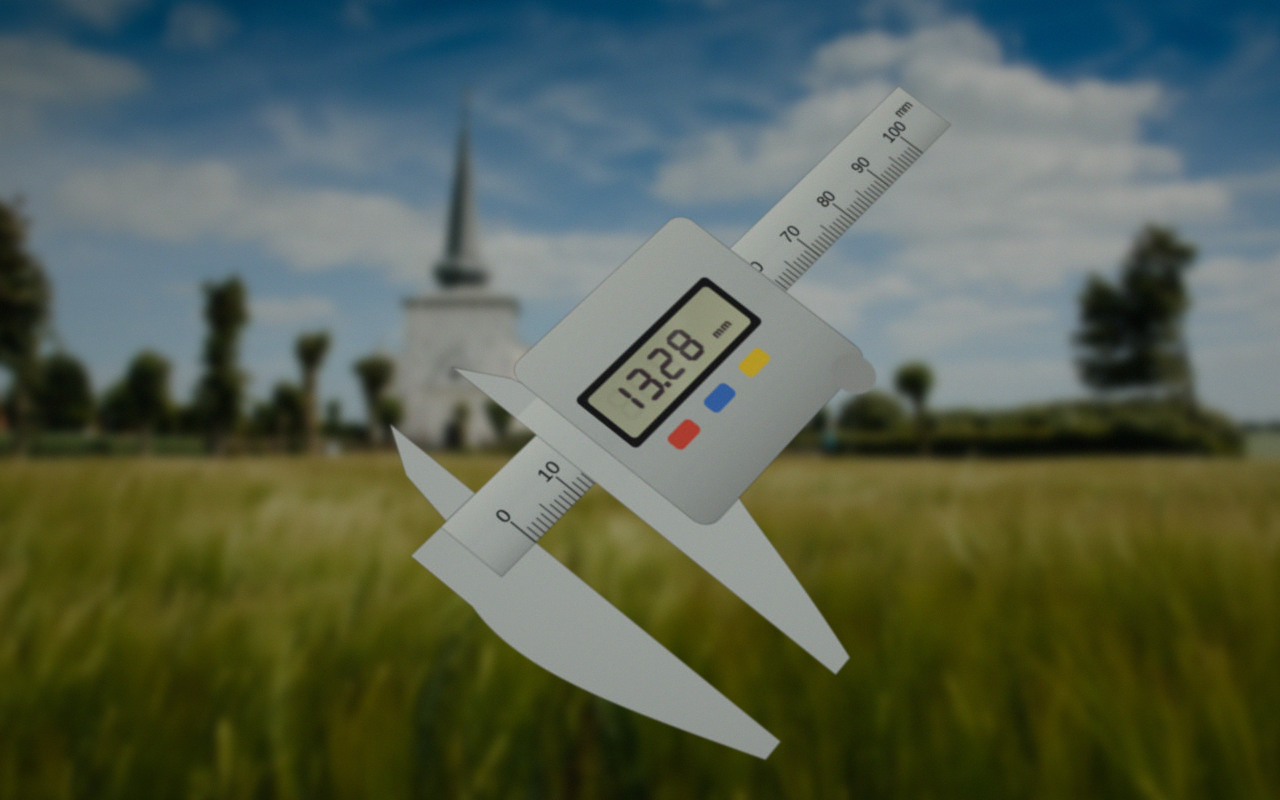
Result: 13.28 mm
